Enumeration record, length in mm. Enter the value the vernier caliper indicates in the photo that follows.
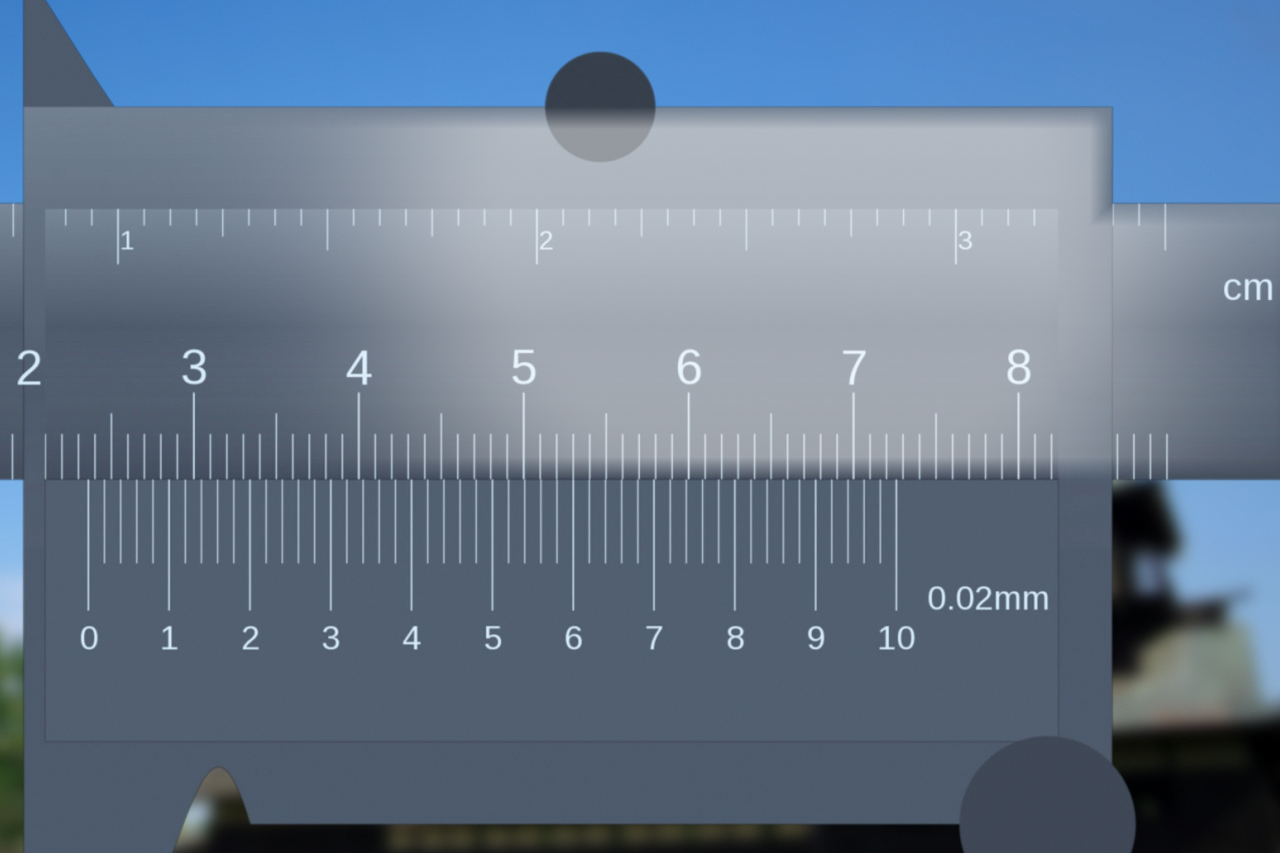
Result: 23.6 mm
